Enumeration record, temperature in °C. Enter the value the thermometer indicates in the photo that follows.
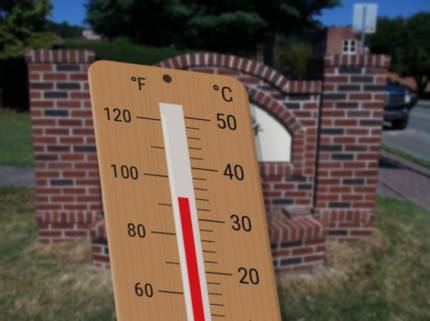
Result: 34 °C
